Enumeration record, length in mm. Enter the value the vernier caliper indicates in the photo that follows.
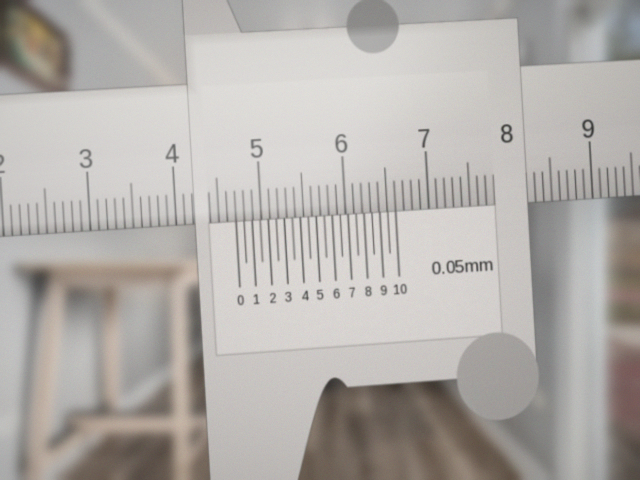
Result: 47.0 mm
